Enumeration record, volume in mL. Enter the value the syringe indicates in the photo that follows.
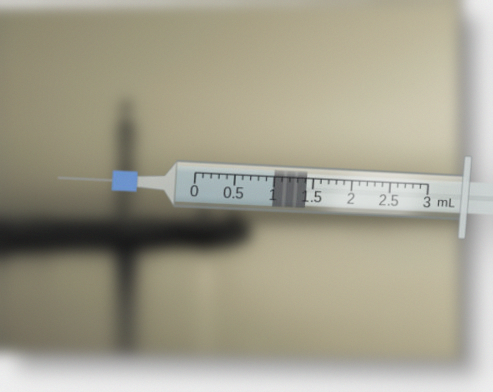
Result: 1 mL
